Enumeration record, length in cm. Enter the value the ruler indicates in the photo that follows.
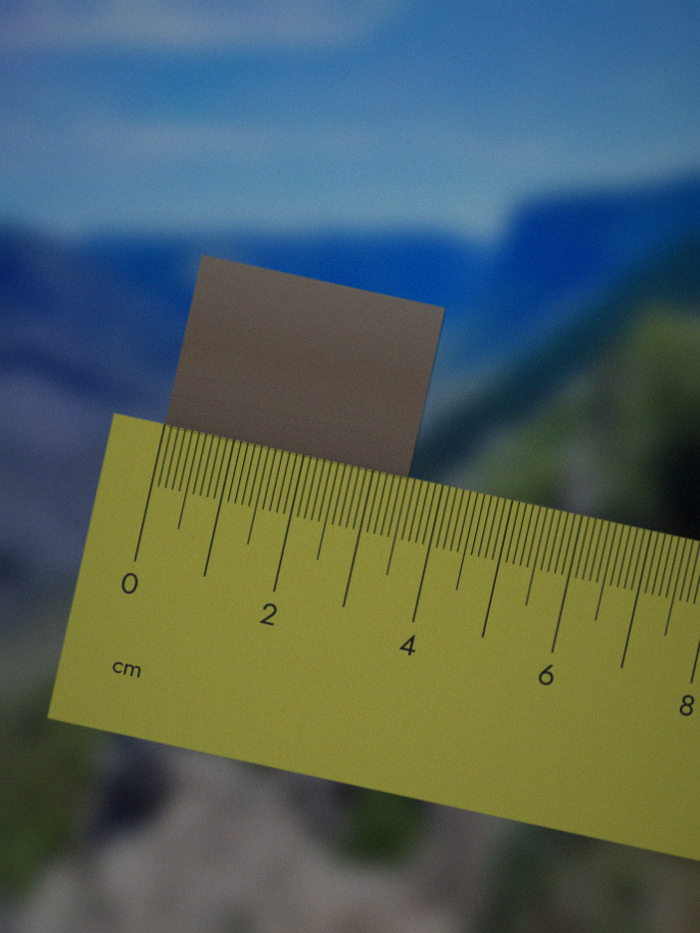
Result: 3.5 cm
